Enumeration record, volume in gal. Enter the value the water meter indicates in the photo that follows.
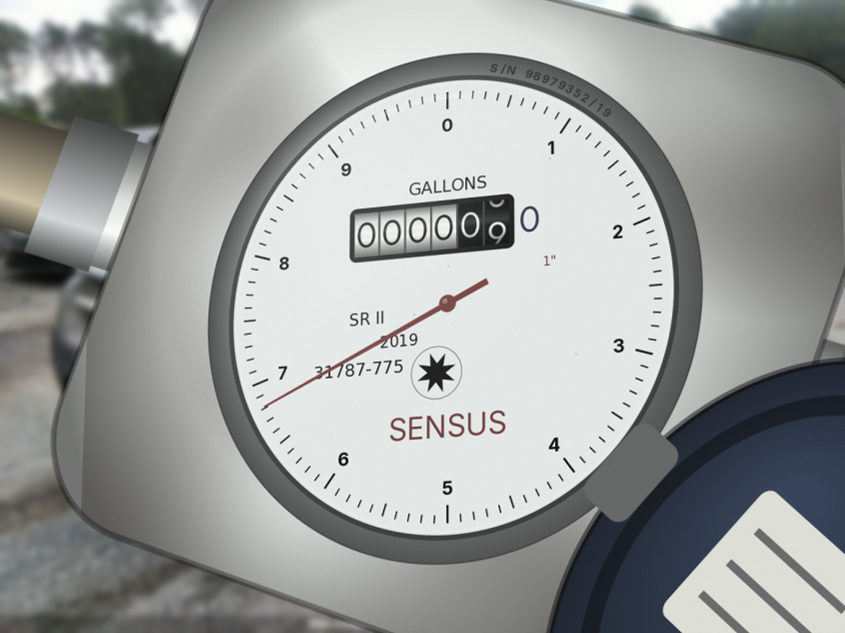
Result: 86.8 gal
